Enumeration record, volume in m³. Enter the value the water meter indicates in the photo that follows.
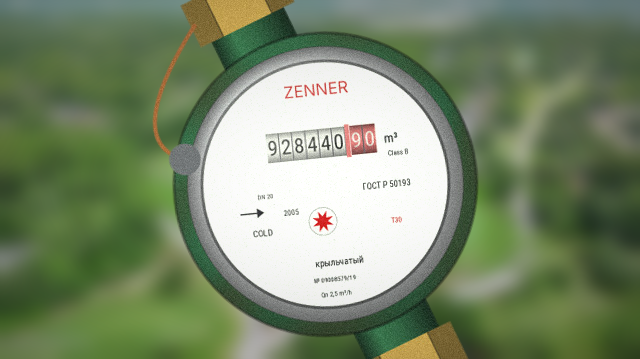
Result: 928440.90 m³
